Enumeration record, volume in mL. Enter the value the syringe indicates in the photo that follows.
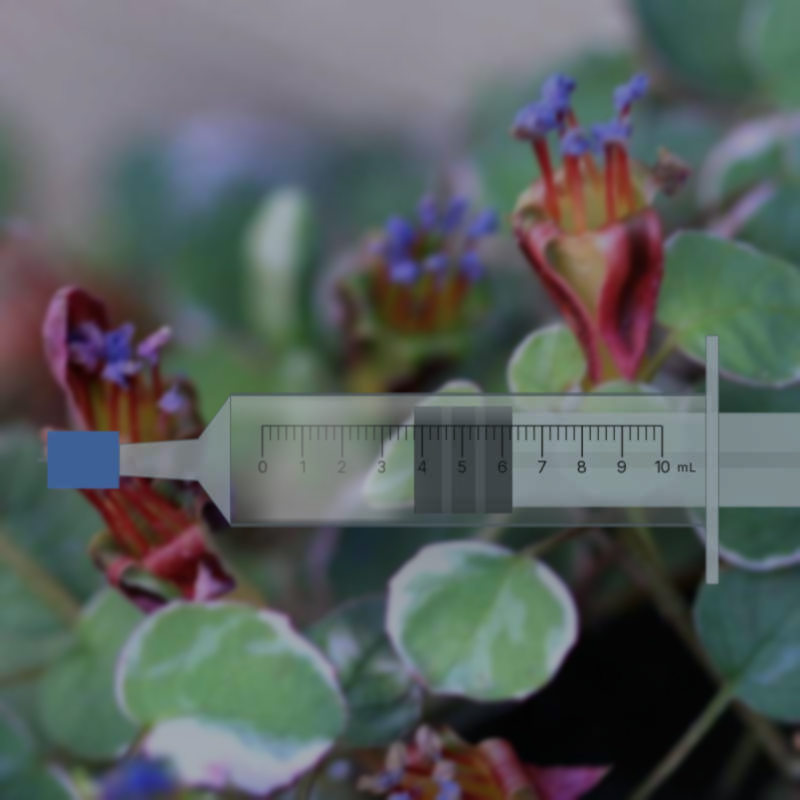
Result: 3.8 mL
